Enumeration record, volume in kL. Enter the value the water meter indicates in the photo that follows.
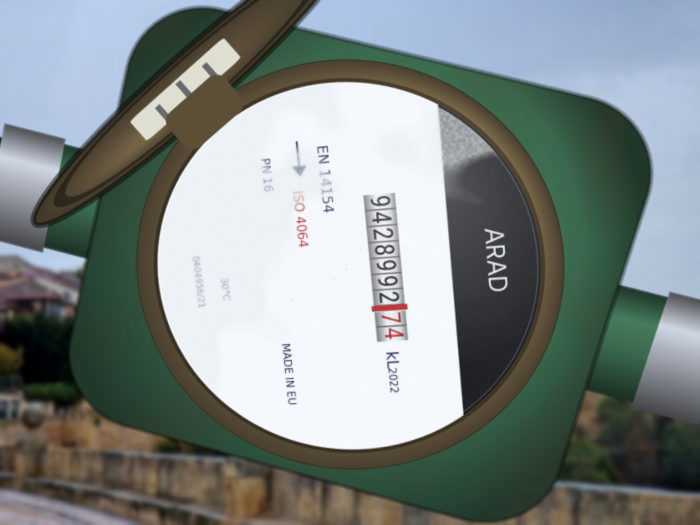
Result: 9428992.74 kL
